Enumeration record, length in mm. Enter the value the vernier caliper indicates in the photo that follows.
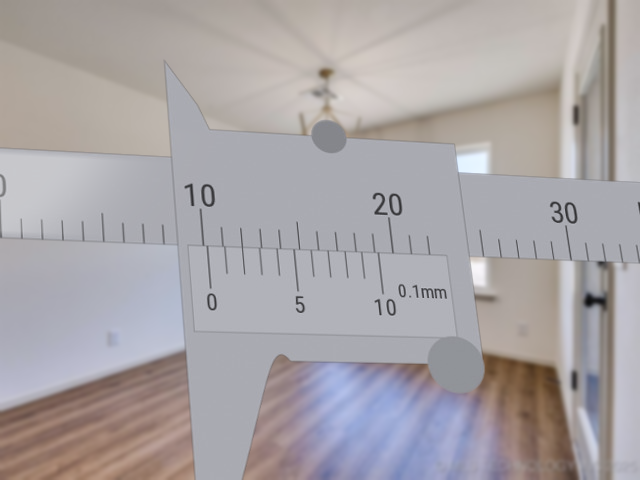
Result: 10.2 mm
